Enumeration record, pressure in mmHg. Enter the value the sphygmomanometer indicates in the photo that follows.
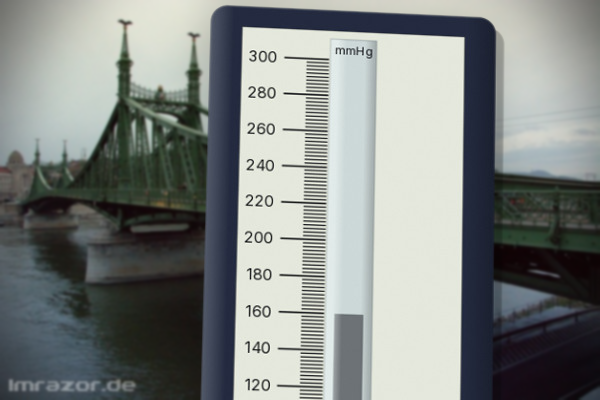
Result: 160 mmHg
